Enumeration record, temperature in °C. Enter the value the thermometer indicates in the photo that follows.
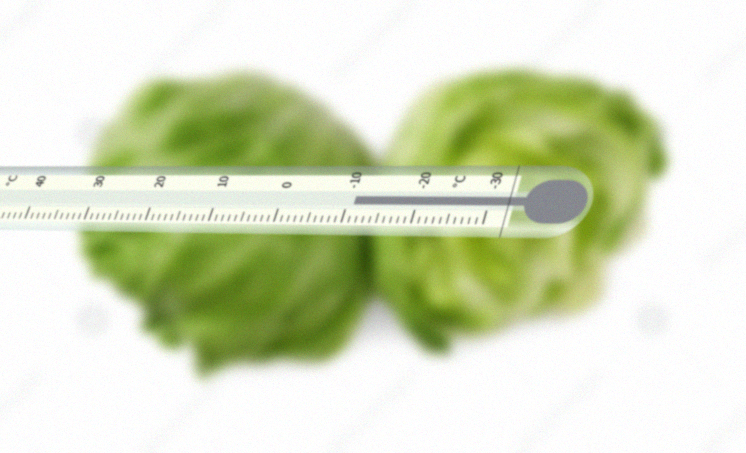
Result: -11 °C
